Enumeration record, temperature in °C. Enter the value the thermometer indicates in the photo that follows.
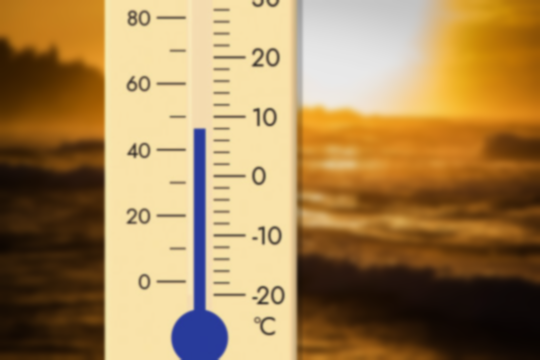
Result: 8 °C
